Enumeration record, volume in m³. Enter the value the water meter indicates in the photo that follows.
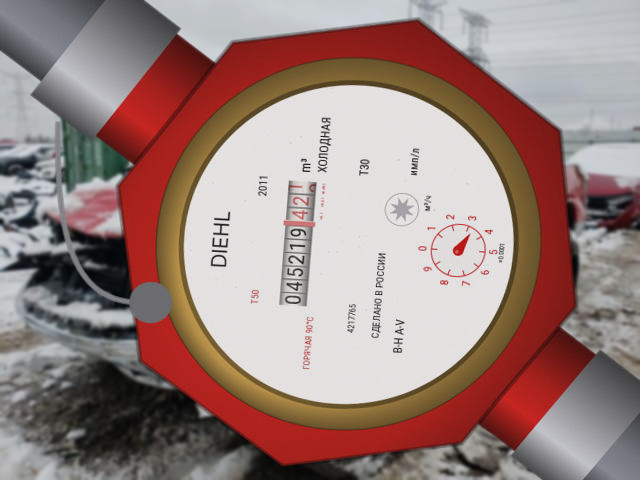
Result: 45219.4213 m³
